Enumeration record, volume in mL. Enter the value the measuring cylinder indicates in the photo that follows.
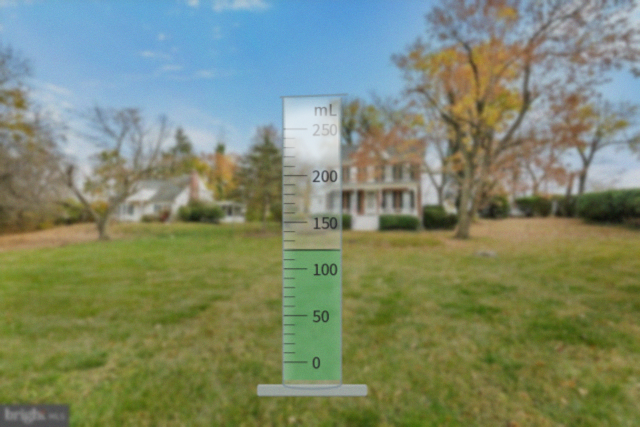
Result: 120 mL
